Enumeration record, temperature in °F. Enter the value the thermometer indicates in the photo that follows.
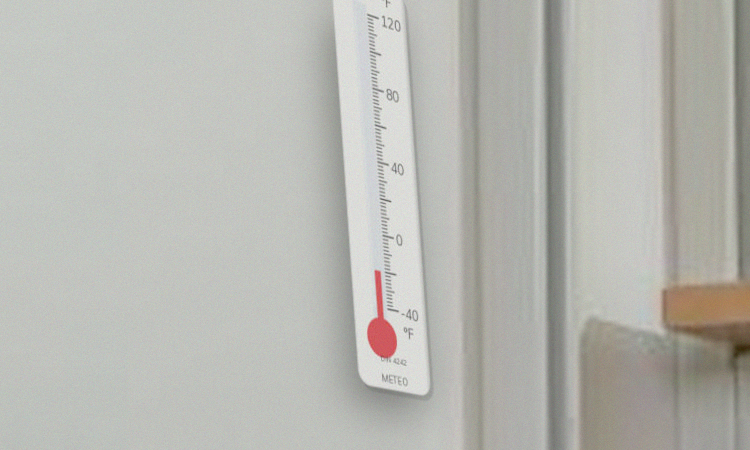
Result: -20 °F
